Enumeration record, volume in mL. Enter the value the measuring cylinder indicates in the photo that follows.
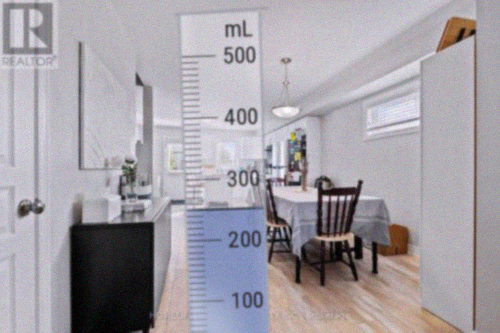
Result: 250 mL
